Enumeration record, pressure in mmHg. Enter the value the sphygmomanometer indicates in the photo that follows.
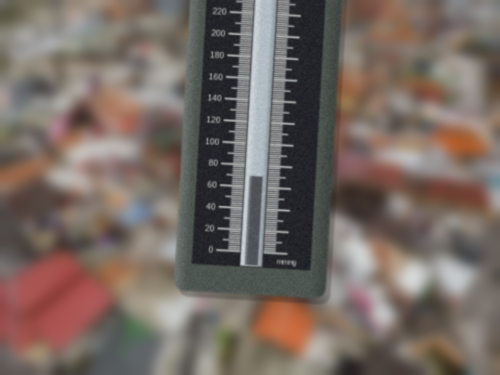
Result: 70 mmHg
